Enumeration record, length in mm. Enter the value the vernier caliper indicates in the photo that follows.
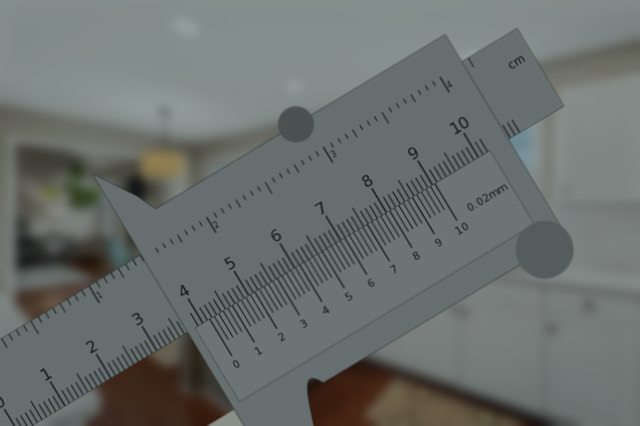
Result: 41.5 mm
